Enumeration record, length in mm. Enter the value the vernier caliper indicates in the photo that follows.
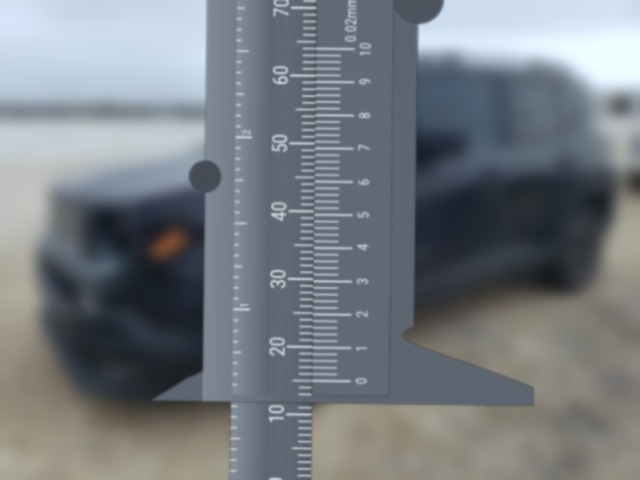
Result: 15.0 mm
